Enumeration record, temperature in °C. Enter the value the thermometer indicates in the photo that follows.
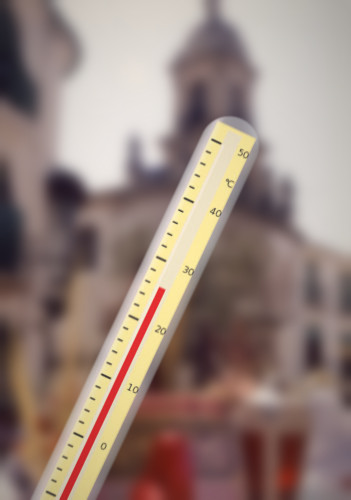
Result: 26 °C
